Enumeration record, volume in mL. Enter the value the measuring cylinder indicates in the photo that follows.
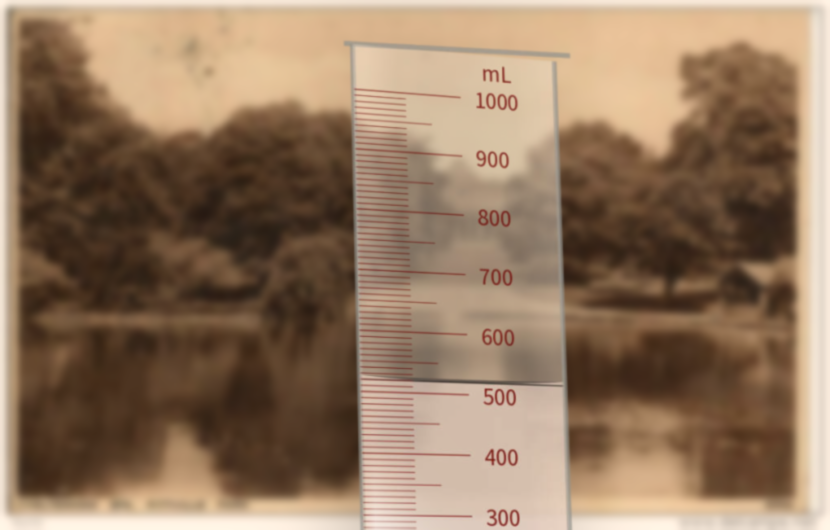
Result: 520 mL
